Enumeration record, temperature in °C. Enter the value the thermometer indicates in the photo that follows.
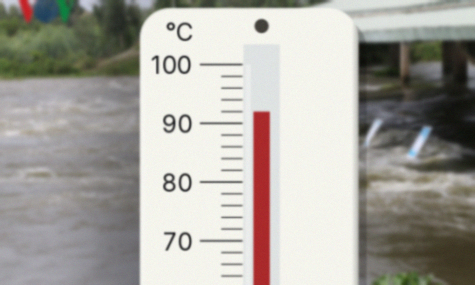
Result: 92 °C
